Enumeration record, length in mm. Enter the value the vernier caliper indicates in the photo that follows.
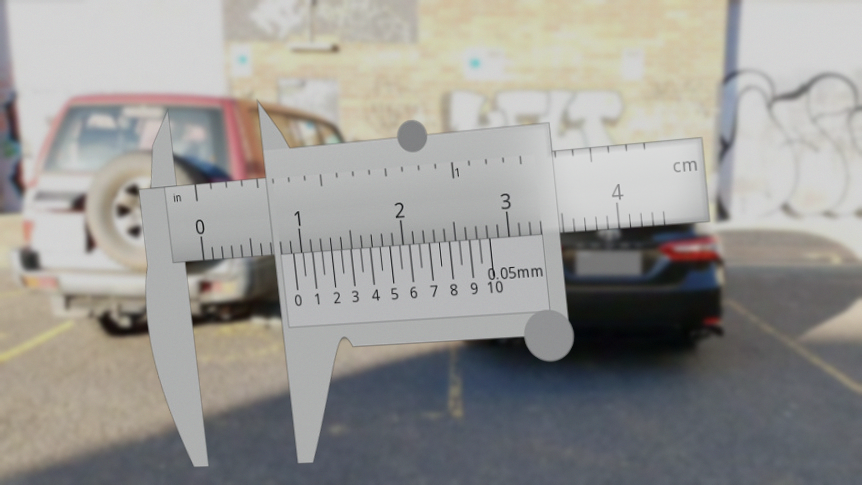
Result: 9.2 mm
